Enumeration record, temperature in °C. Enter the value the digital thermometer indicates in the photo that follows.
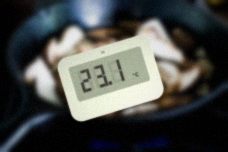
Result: 23.1 °C
